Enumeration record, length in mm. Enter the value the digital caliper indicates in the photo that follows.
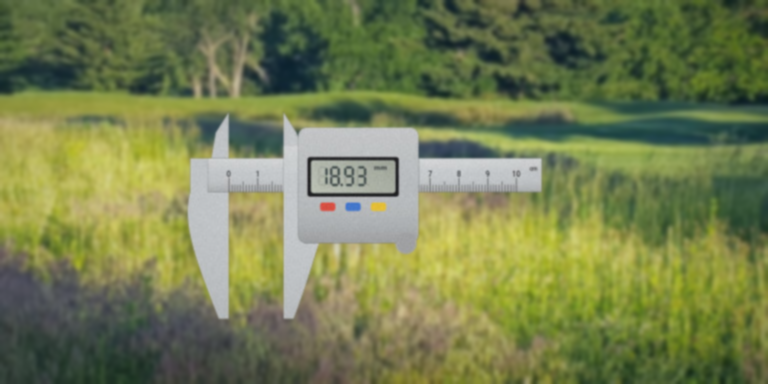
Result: 18.93 mm
